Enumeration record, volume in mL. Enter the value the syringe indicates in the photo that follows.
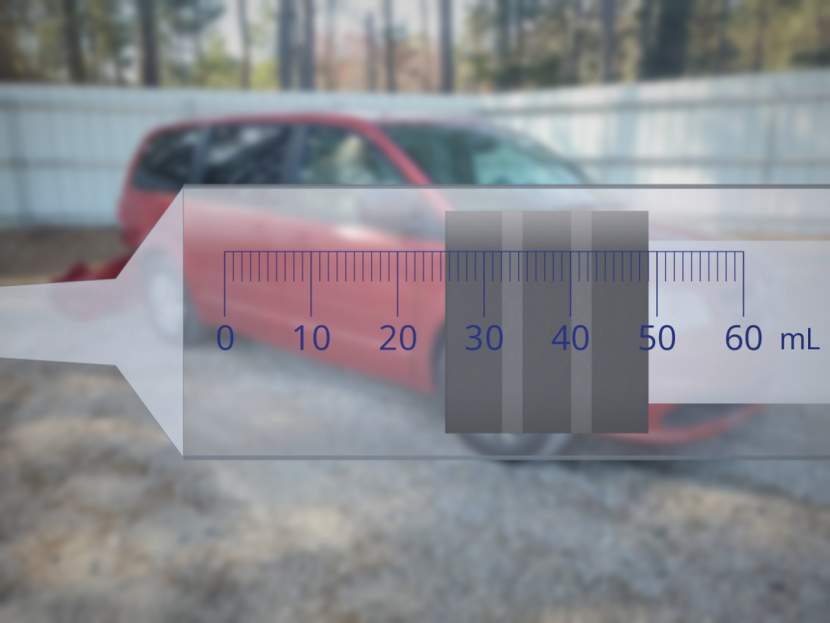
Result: 25.5 mL
